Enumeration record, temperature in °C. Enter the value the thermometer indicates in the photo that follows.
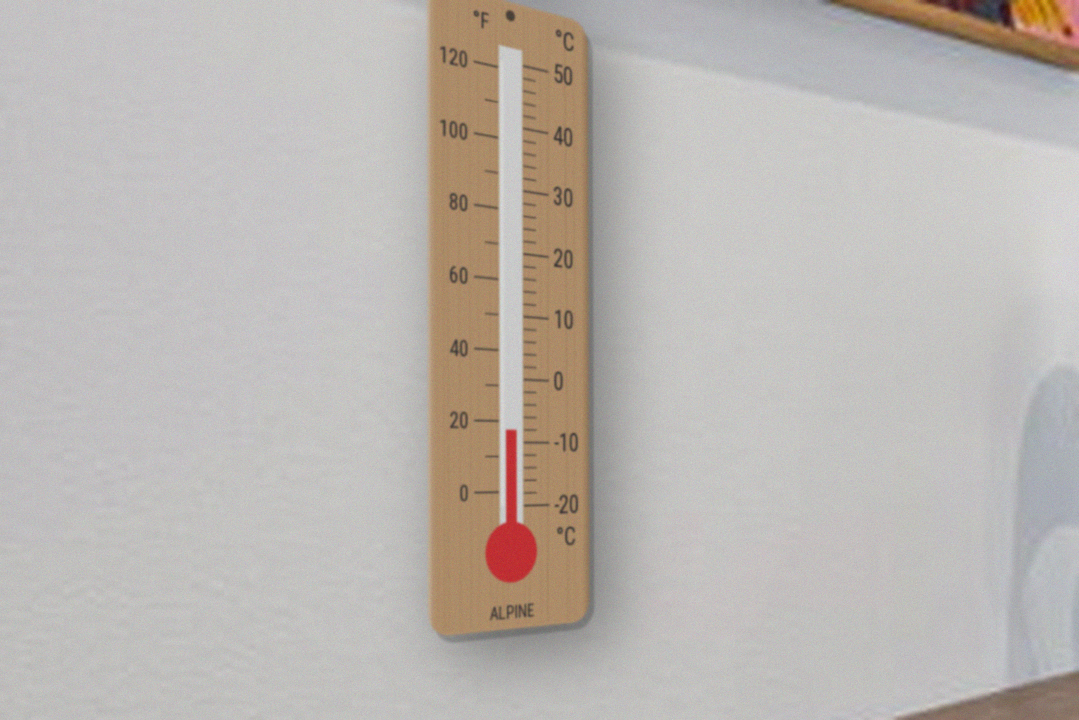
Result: -8 °C
